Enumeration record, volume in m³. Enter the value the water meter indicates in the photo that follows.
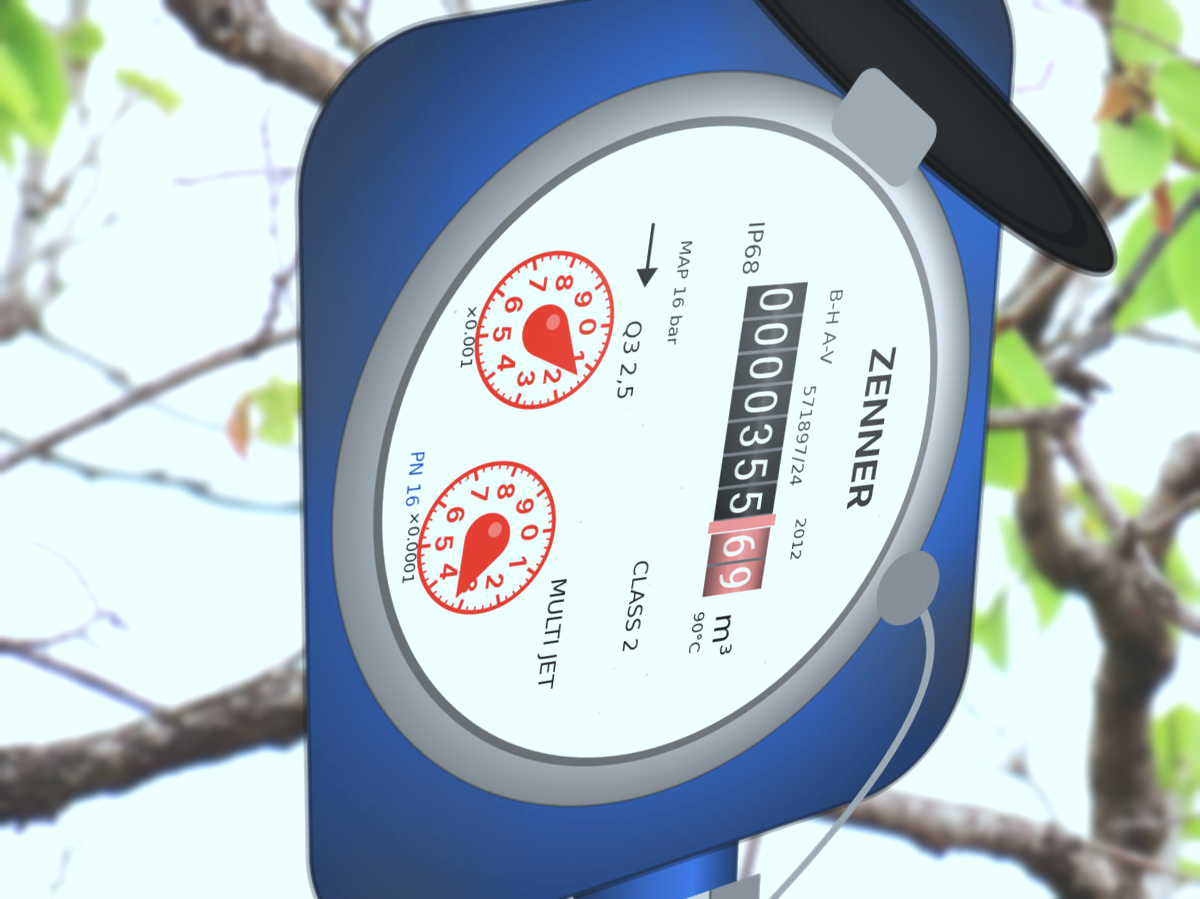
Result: 355.6913 m³
